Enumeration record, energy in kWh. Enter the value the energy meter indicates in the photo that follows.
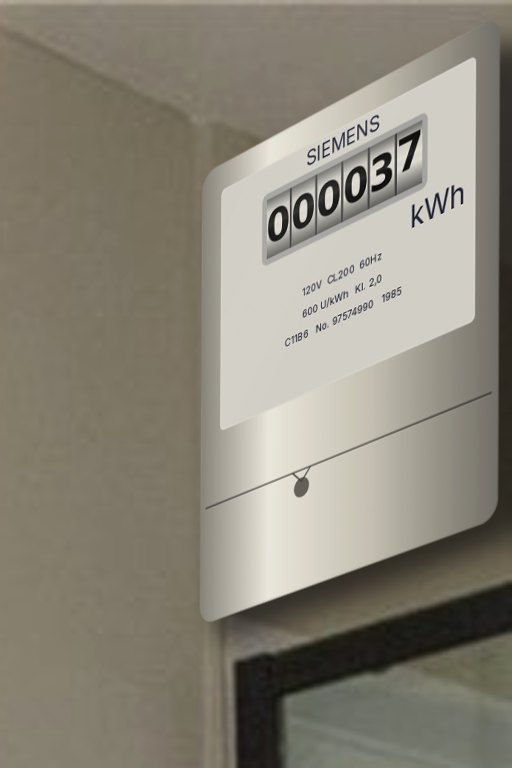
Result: 37 kWh
